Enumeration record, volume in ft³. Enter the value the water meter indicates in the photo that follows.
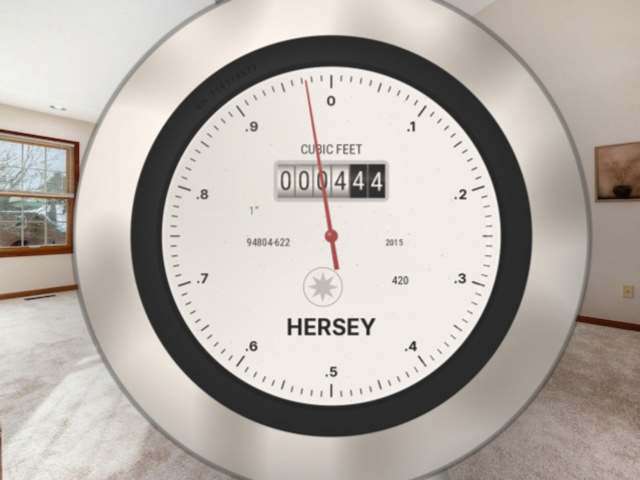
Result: 443.97 ft³
